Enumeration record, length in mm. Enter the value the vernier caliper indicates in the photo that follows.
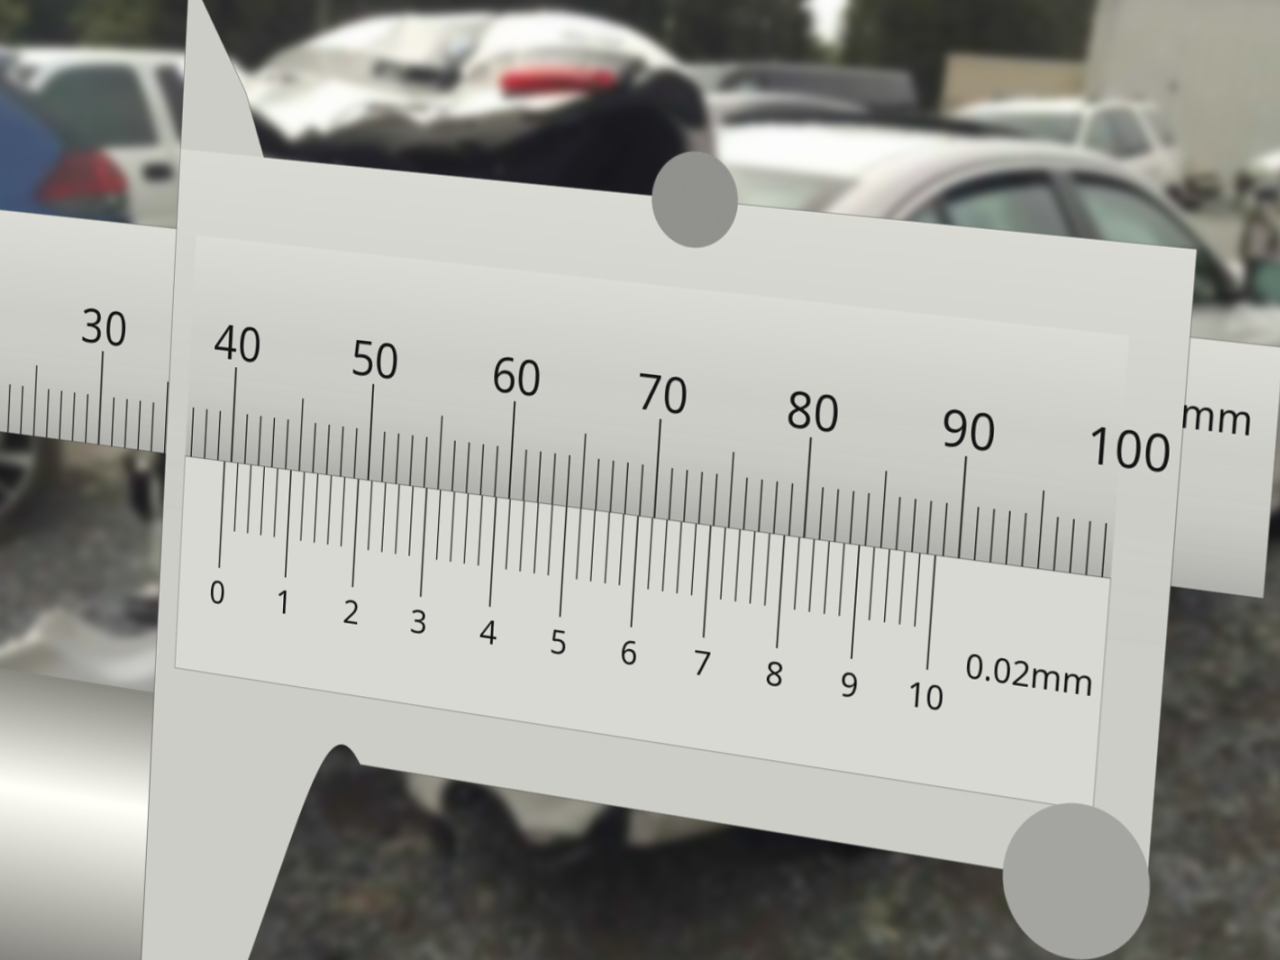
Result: 39.5 mm
